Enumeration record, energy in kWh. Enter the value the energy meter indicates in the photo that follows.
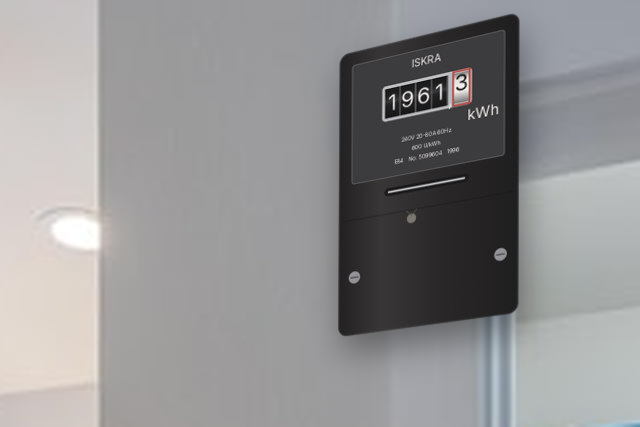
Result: 1961.3 kWh
